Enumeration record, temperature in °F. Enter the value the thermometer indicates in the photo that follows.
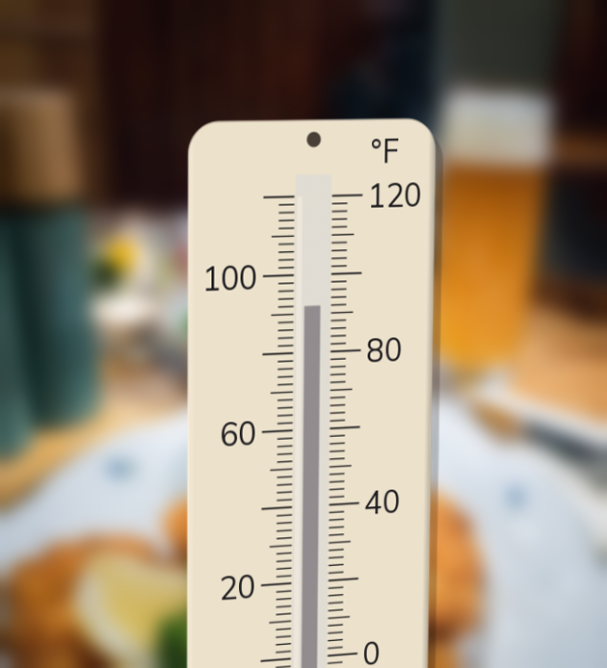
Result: 92 °F
